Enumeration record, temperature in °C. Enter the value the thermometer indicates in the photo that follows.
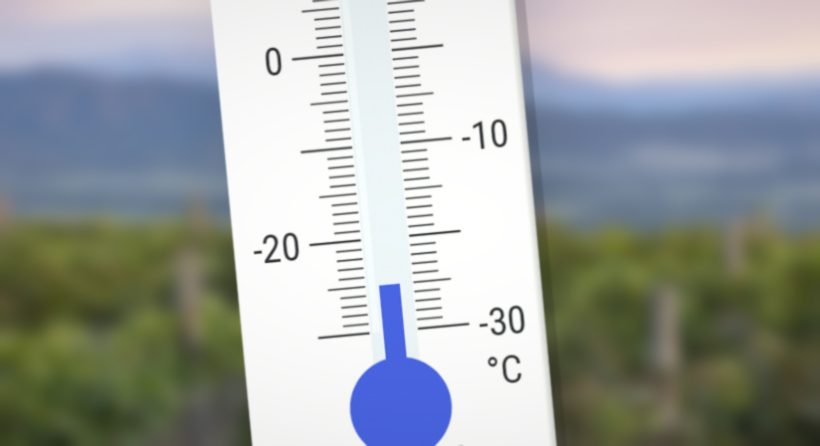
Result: -25 °C
